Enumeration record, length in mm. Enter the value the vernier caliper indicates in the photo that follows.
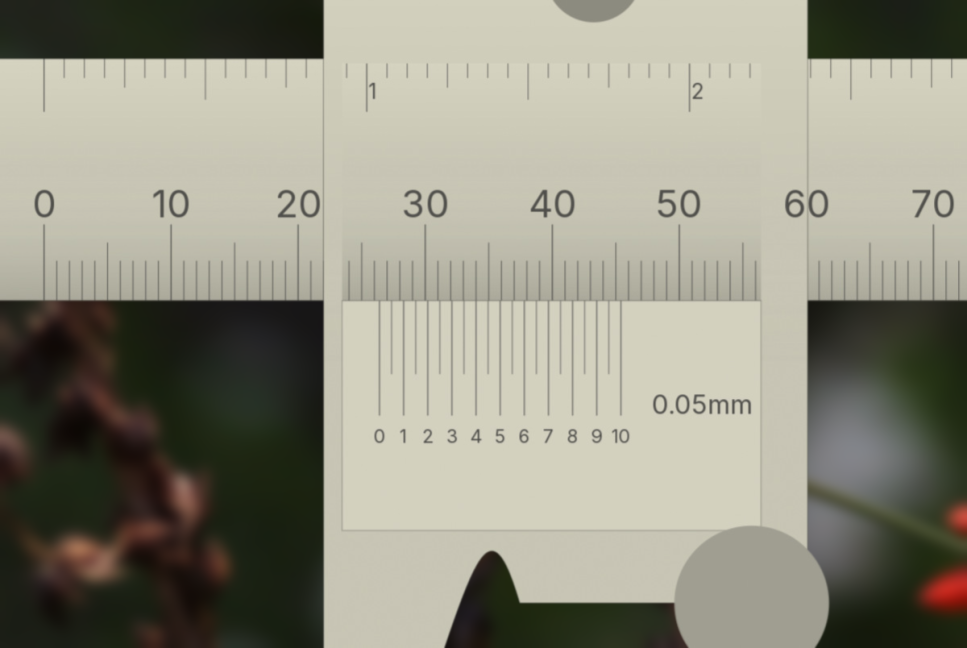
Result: 26.4 mm
